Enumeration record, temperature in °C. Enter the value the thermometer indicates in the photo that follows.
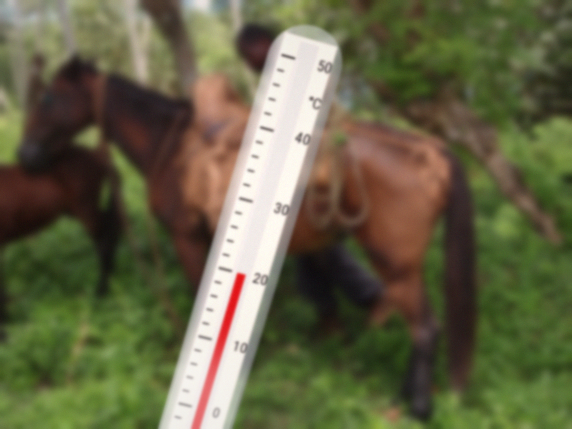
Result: 20 °C
